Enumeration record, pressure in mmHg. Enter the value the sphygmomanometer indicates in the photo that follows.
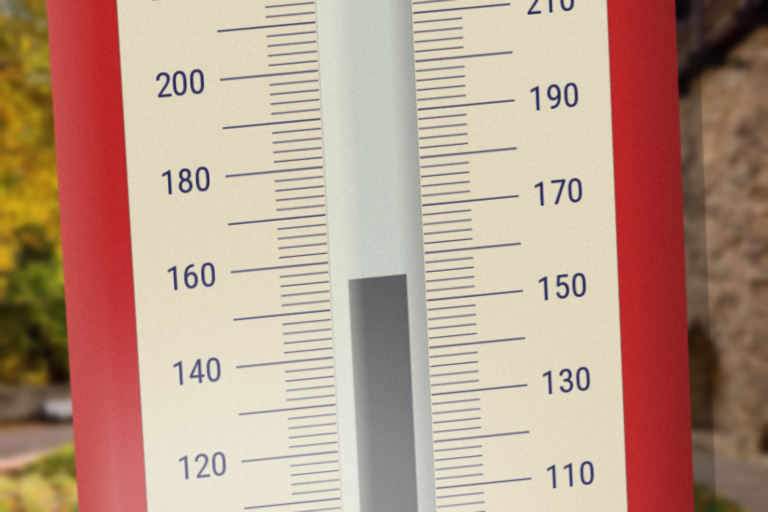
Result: 156 mmHg
